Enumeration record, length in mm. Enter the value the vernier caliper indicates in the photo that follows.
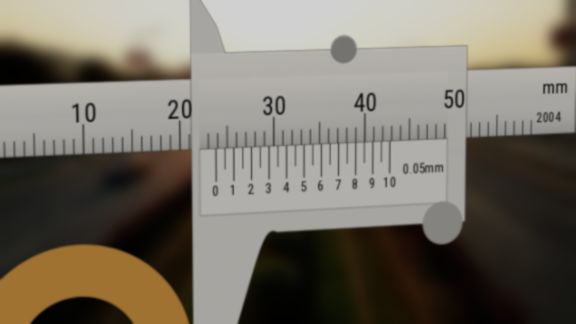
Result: 23.8 mm
